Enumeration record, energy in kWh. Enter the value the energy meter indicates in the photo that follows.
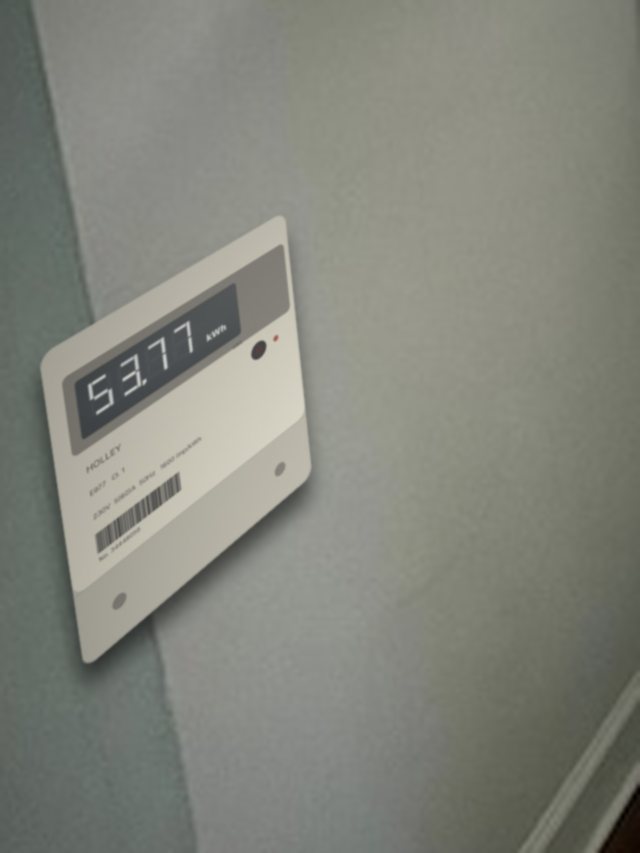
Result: 53.77 kWh
